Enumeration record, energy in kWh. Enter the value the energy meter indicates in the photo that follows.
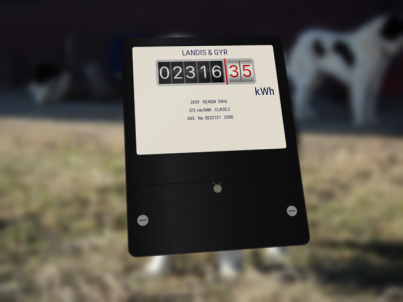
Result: 2316.35 kWh
